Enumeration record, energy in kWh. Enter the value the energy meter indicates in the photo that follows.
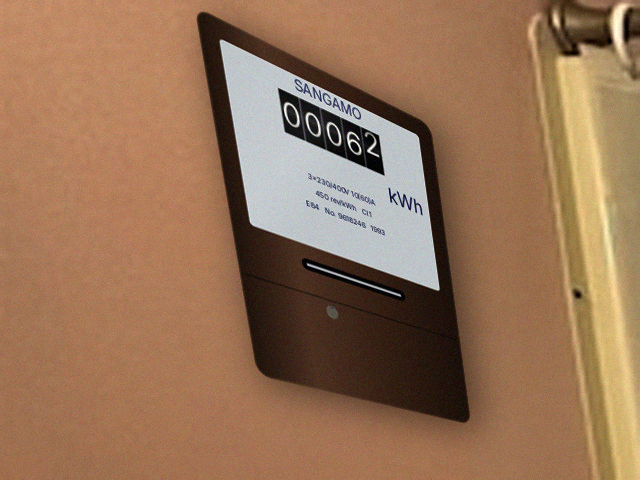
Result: 62 kWh
